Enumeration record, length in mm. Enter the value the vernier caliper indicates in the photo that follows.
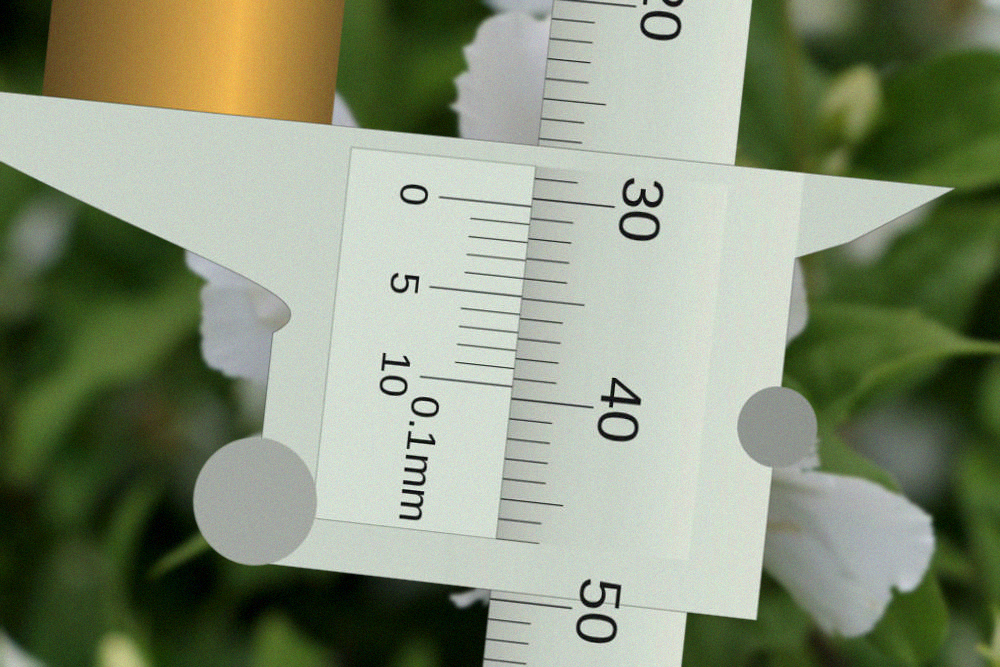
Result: 30.4 mm
